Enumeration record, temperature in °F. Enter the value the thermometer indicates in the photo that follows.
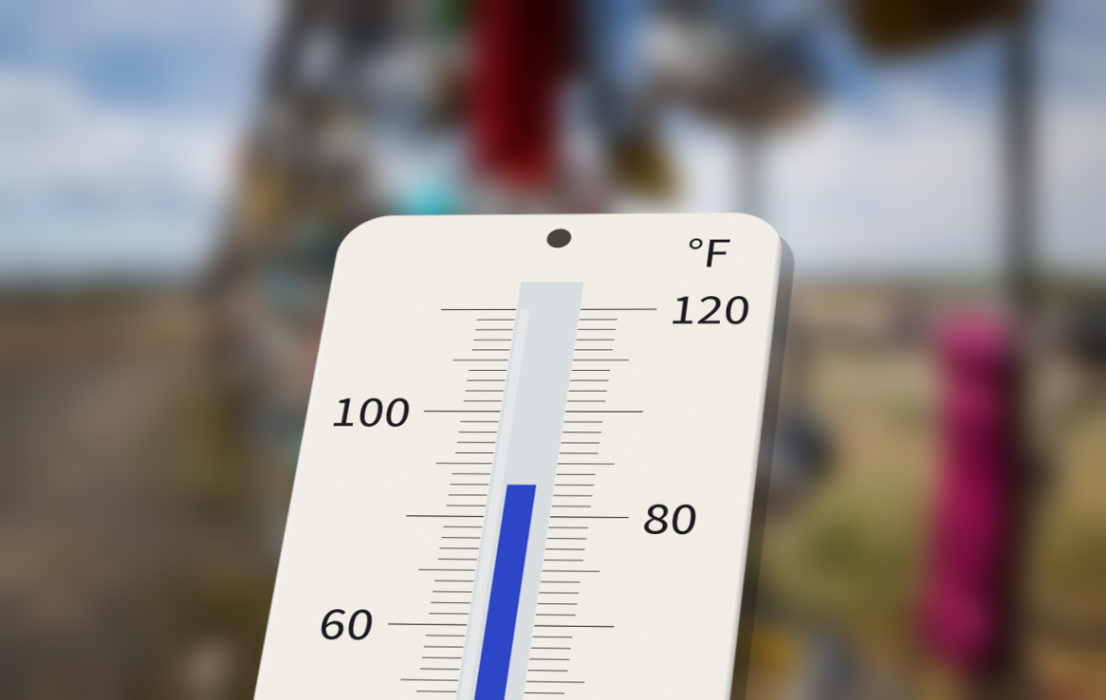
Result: 86 °F
